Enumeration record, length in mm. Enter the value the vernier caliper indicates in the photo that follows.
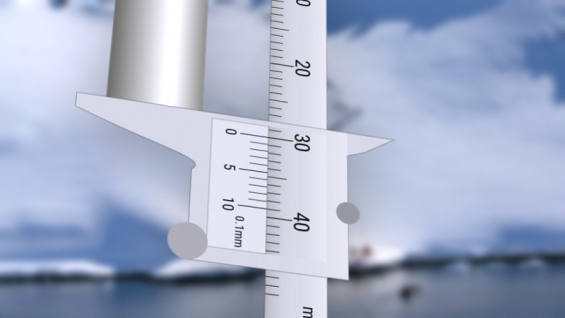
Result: 30.0 mm
